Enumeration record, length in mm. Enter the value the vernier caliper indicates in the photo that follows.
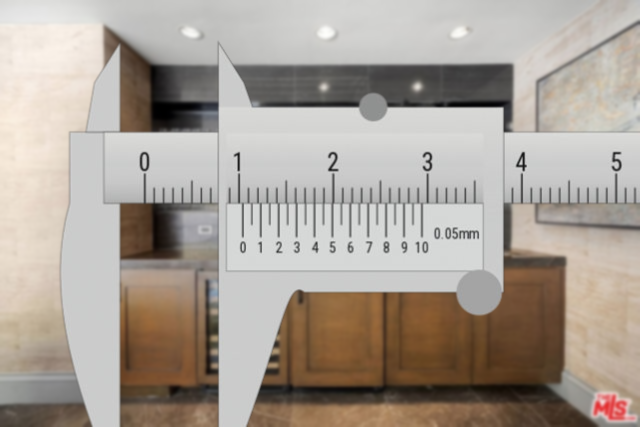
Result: 10.4 mm
